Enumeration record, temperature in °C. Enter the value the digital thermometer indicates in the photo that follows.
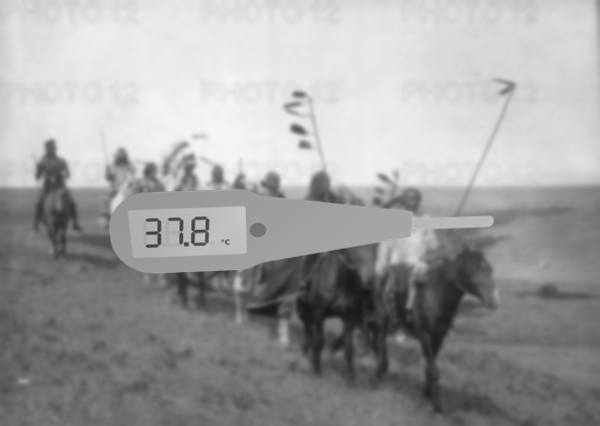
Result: 37.8 °C
